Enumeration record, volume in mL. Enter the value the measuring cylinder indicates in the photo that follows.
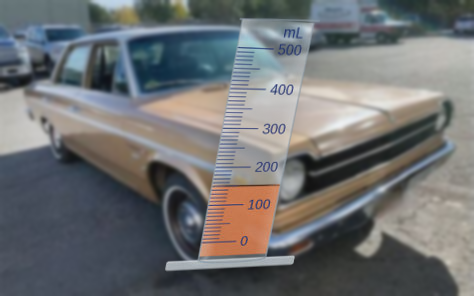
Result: 150 mL
